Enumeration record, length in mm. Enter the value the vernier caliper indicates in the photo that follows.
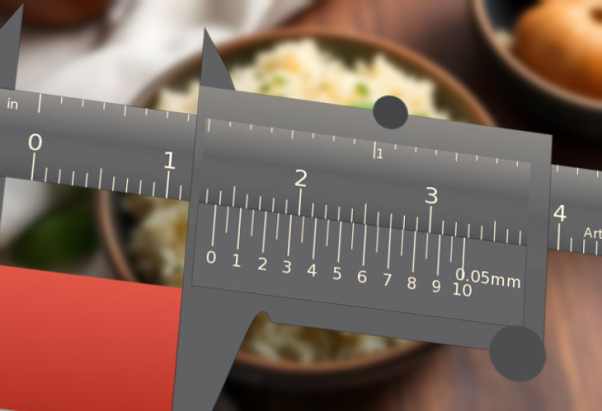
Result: 13.7 mm
